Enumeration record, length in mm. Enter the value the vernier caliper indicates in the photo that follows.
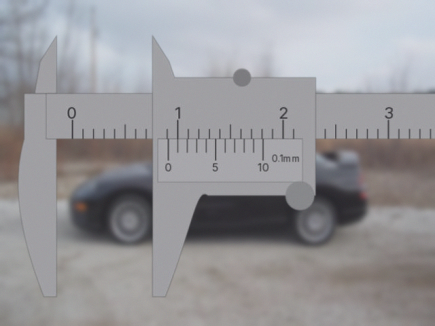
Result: 9.1 mm
